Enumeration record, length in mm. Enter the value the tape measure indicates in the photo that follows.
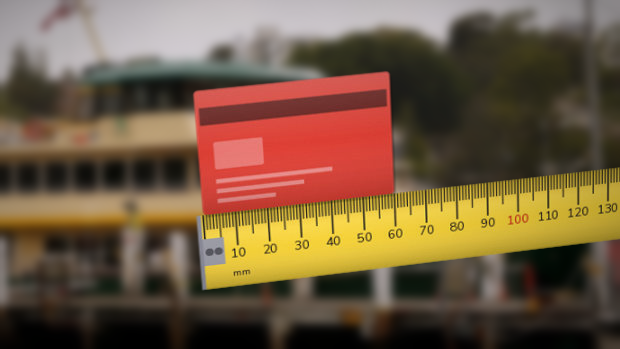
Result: 60 mm
